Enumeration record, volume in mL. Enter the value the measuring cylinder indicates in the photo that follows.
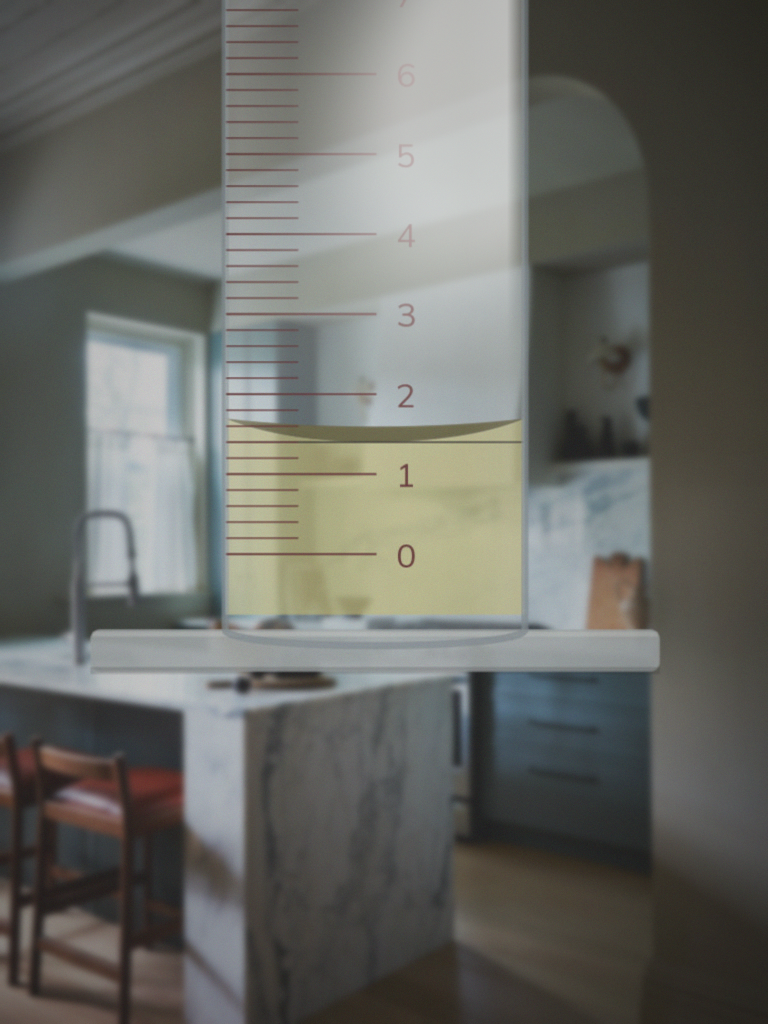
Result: 1.4 mL
